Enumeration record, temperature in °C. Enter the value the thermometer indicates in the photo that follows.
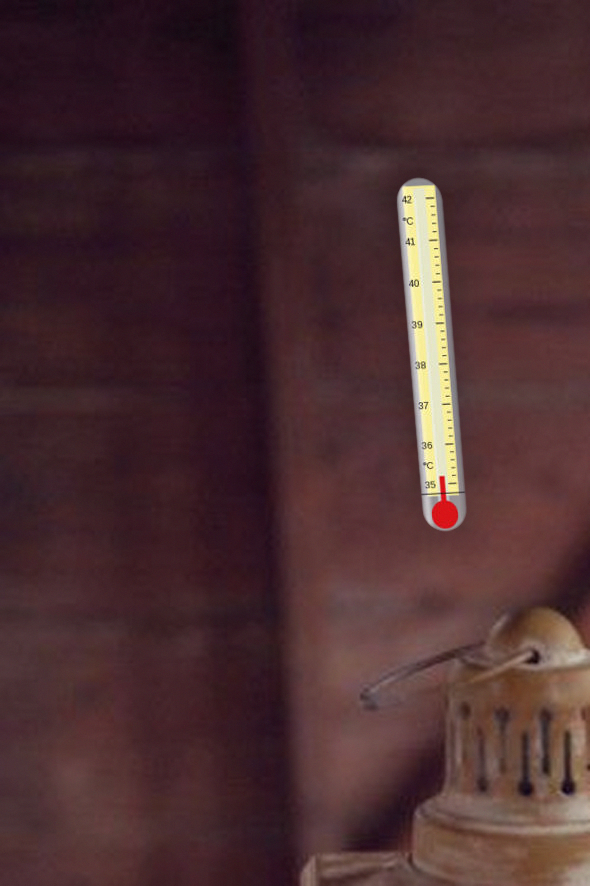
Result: 35.2 °C
